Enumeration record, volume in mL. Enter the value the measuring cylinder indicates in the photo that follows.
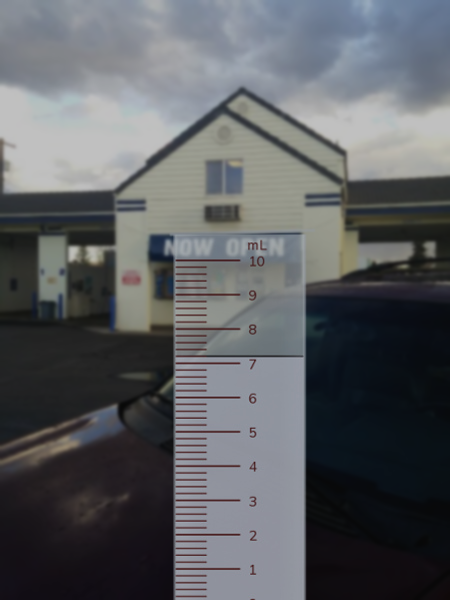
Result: 7.2 mL
